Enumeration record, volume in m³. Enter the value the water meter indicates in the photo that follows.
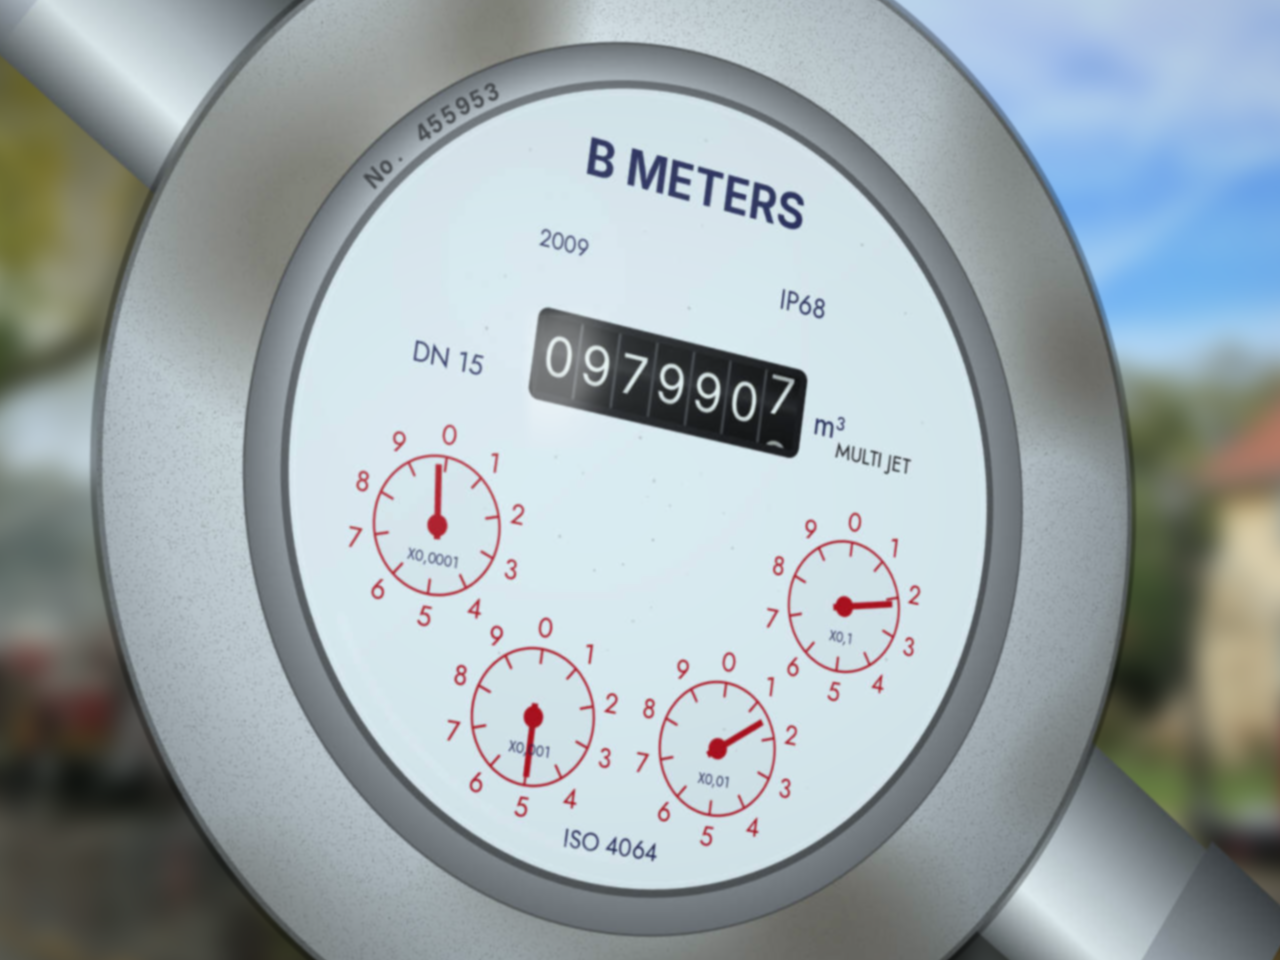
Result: 979907.2149 m³
